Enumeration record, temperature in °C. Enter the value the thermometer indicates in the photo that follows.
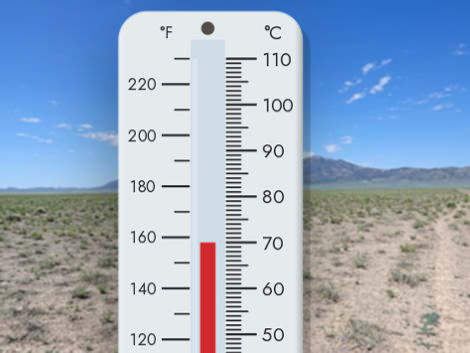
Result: 70 °C
